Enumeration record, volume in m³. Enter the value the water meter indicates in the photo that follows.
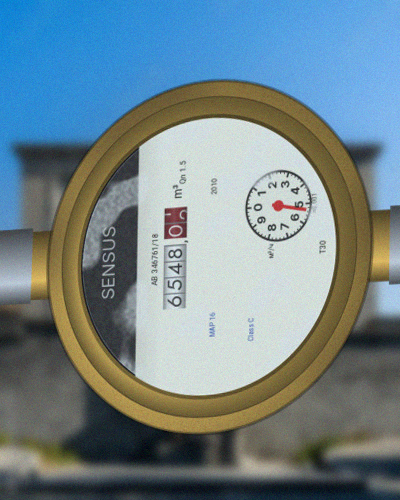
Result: 6548.015 m³
